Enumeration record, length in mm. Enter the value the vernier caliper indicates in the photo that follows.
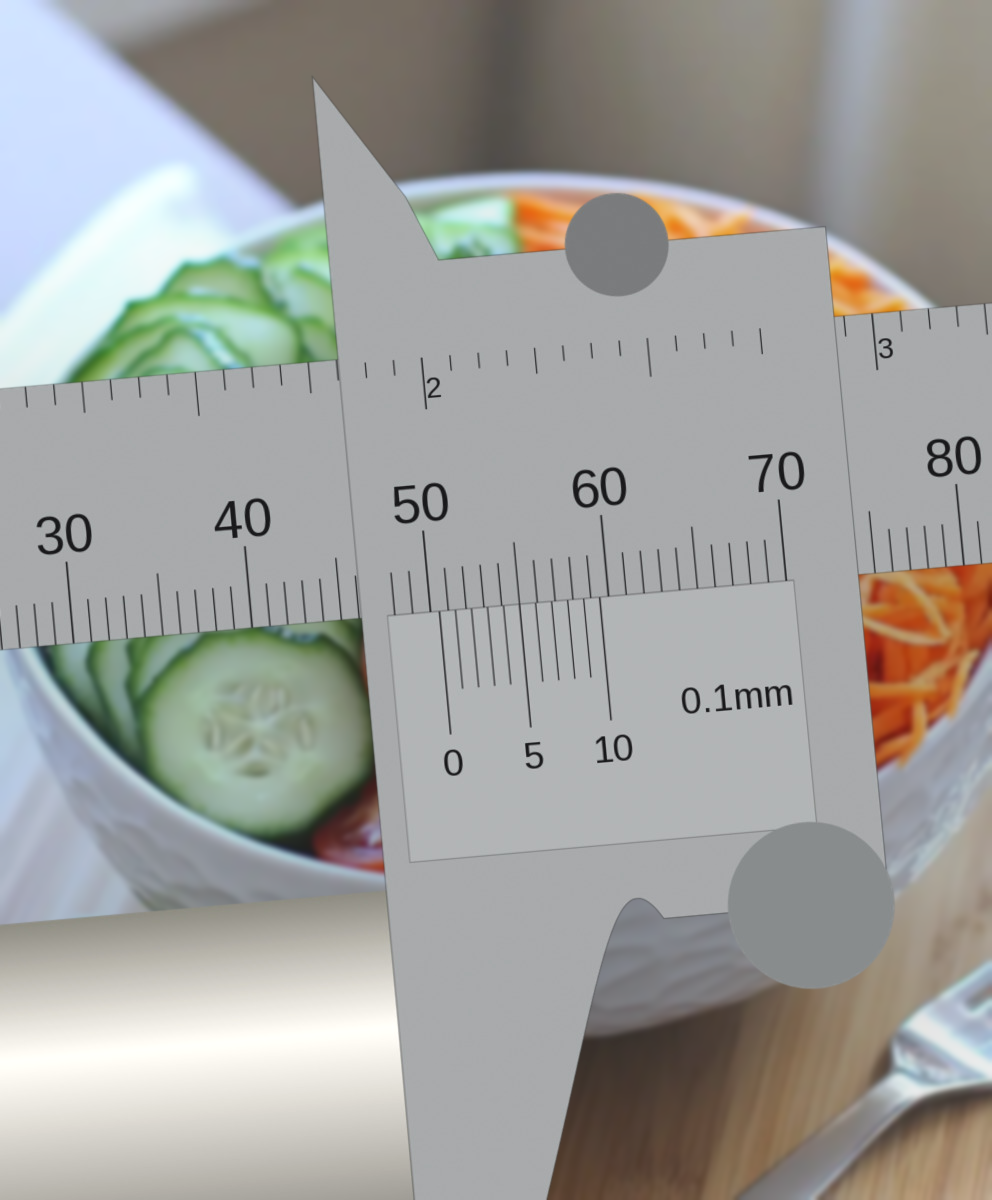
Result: 50.5 mm
